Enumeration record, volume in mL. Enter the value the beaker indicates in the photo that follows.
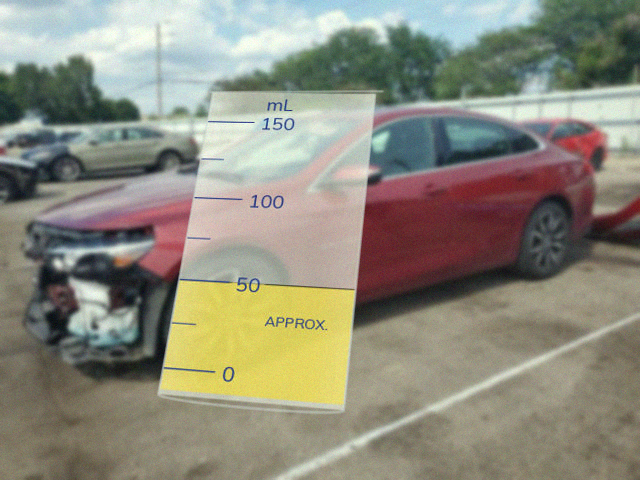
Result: 50 mL
